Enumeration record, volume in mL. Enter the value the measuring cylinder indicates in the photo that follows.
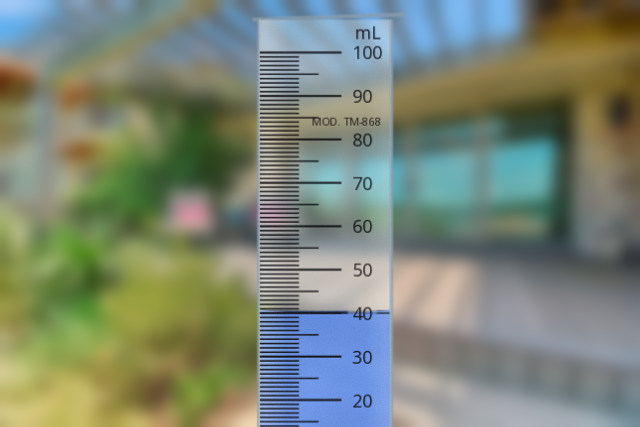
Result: 40 mL
